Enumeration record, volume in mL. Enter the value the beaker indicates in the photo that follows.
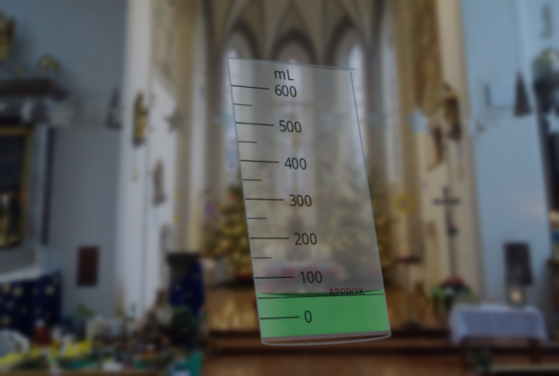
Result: 50 mL
